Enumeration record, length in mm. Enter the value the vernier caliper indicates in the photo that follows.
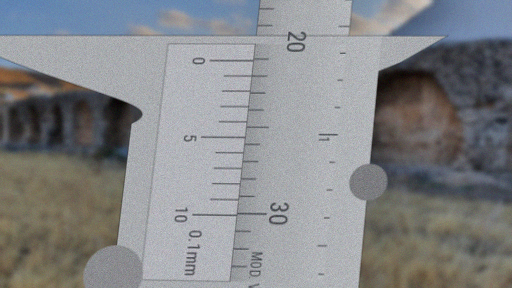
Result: 21.1 mm
